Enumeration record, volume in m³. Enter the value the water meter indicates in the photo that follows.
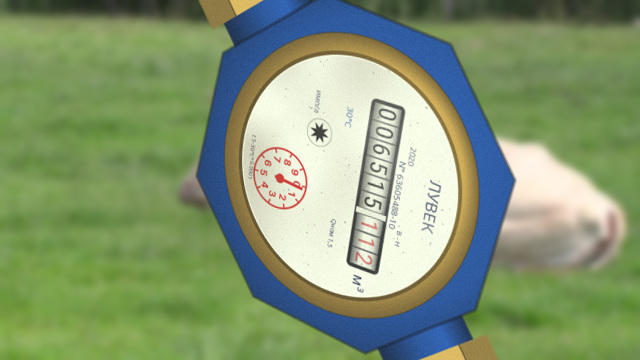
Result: 6515.1120 m³
